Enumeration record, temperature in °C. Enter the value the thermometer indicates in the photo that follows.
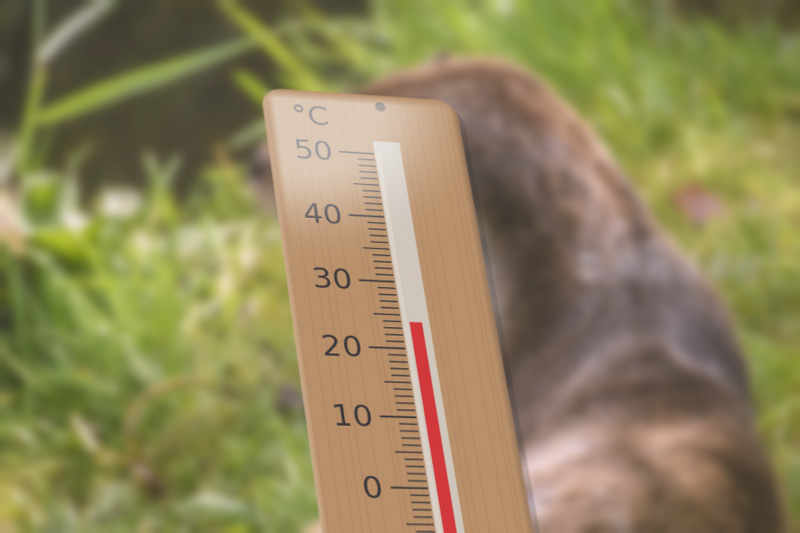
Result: 24 °C
